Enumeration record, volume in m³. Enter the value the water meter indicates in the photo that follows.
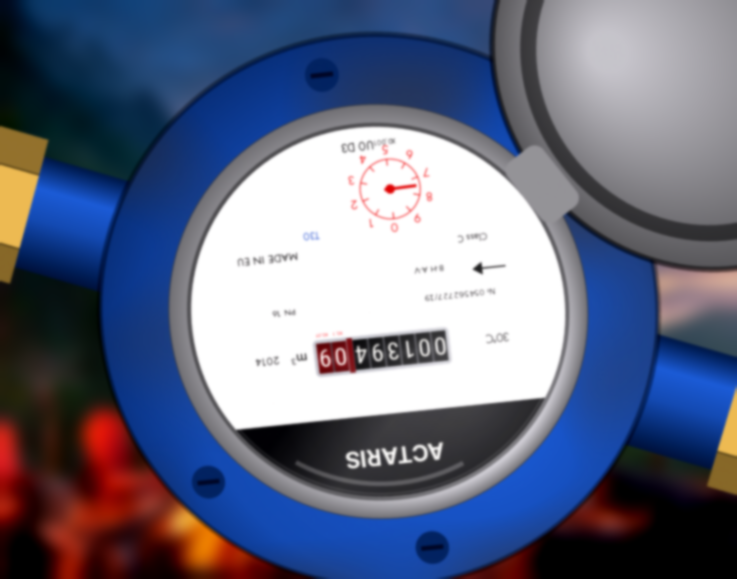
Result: 1394.097 m³
